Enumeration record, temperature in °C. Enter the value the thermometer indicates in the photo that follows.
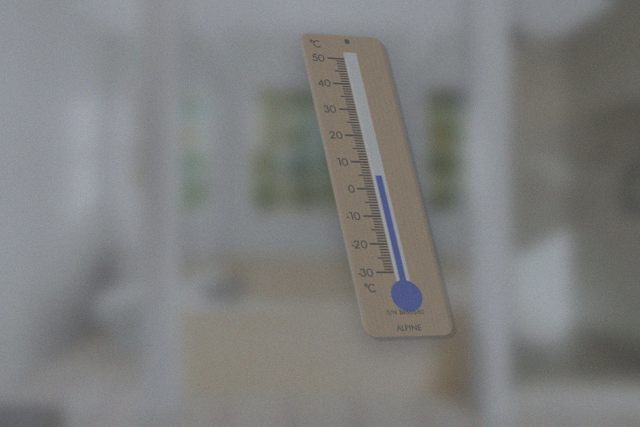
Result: 5 °C
